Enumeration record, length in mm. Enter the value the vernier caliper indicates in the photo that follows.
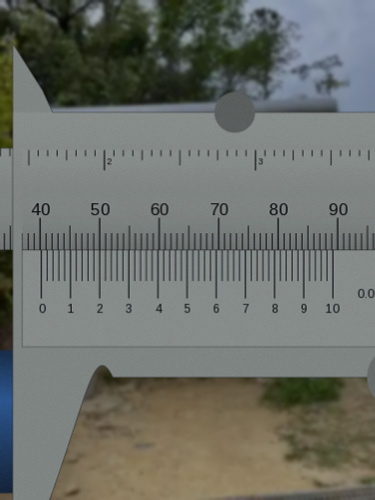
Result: 40.2 mm
